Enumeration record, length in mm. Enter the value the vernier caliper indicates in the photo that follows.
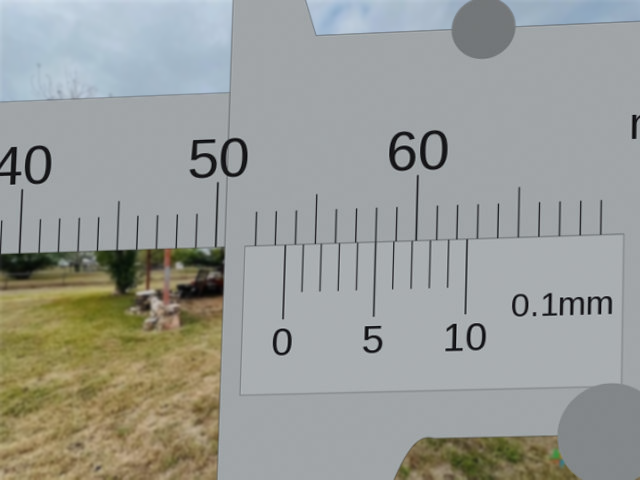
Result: 53.5 mm
